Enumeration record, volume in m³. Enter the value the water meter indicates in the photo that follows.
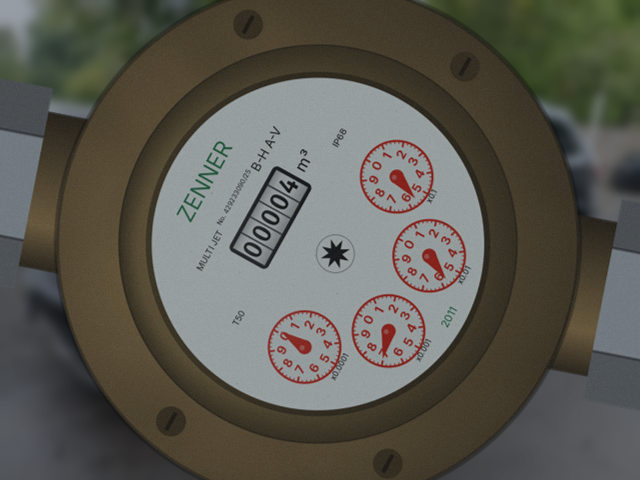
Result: 4.5570 m³
